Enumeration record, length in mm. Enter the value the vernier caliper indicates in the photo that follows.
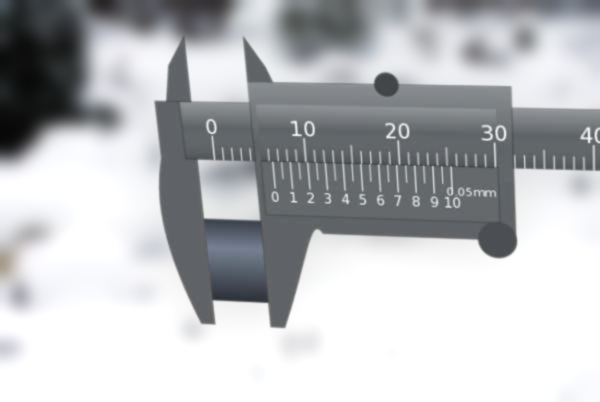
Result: 6.4 mm
